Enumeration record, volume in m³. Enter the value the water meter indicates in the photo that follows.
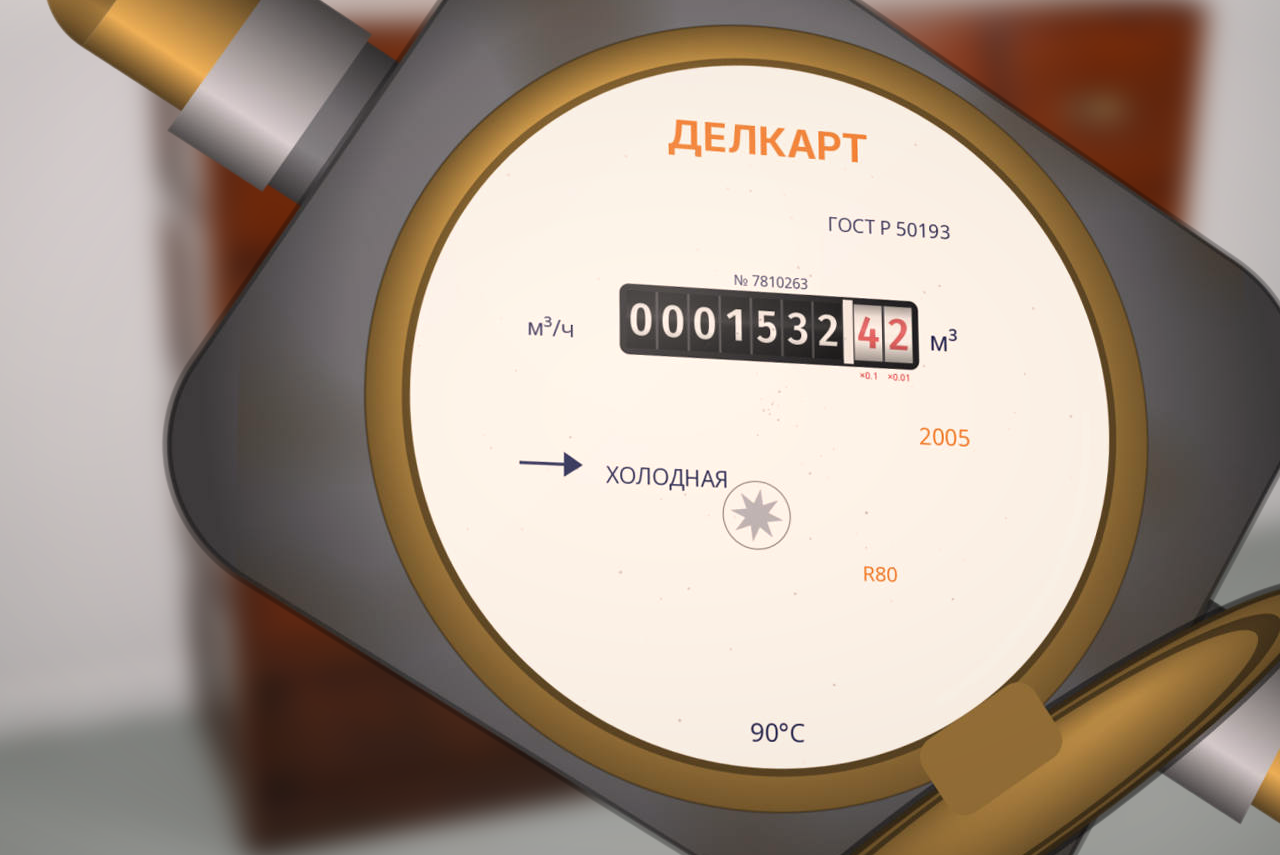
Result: 1532.42 m³
